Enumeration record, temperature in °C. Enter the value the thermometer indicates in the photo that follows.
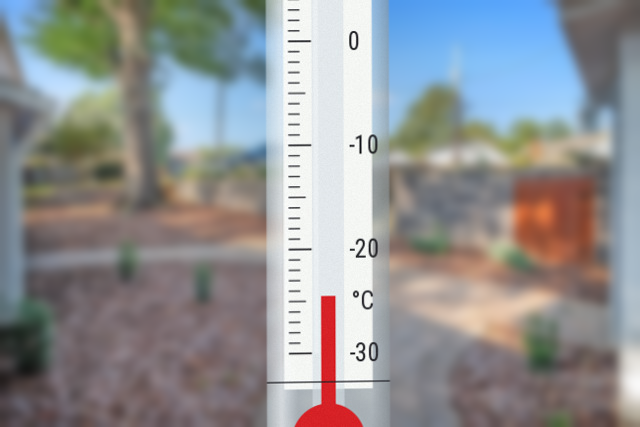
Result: -24.5 °C
